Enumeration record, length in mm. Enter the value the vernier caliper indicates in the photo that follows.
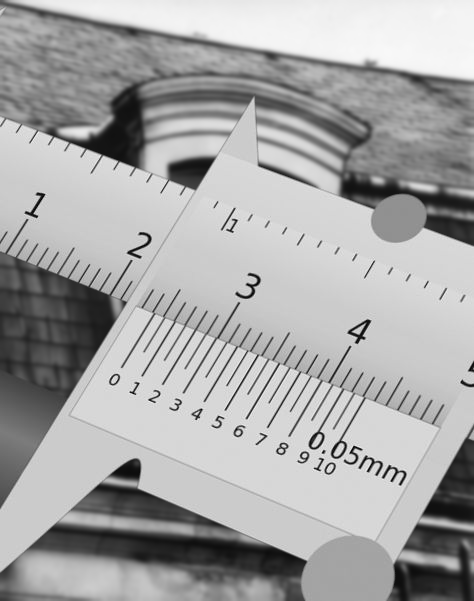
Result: 24.2 mm
